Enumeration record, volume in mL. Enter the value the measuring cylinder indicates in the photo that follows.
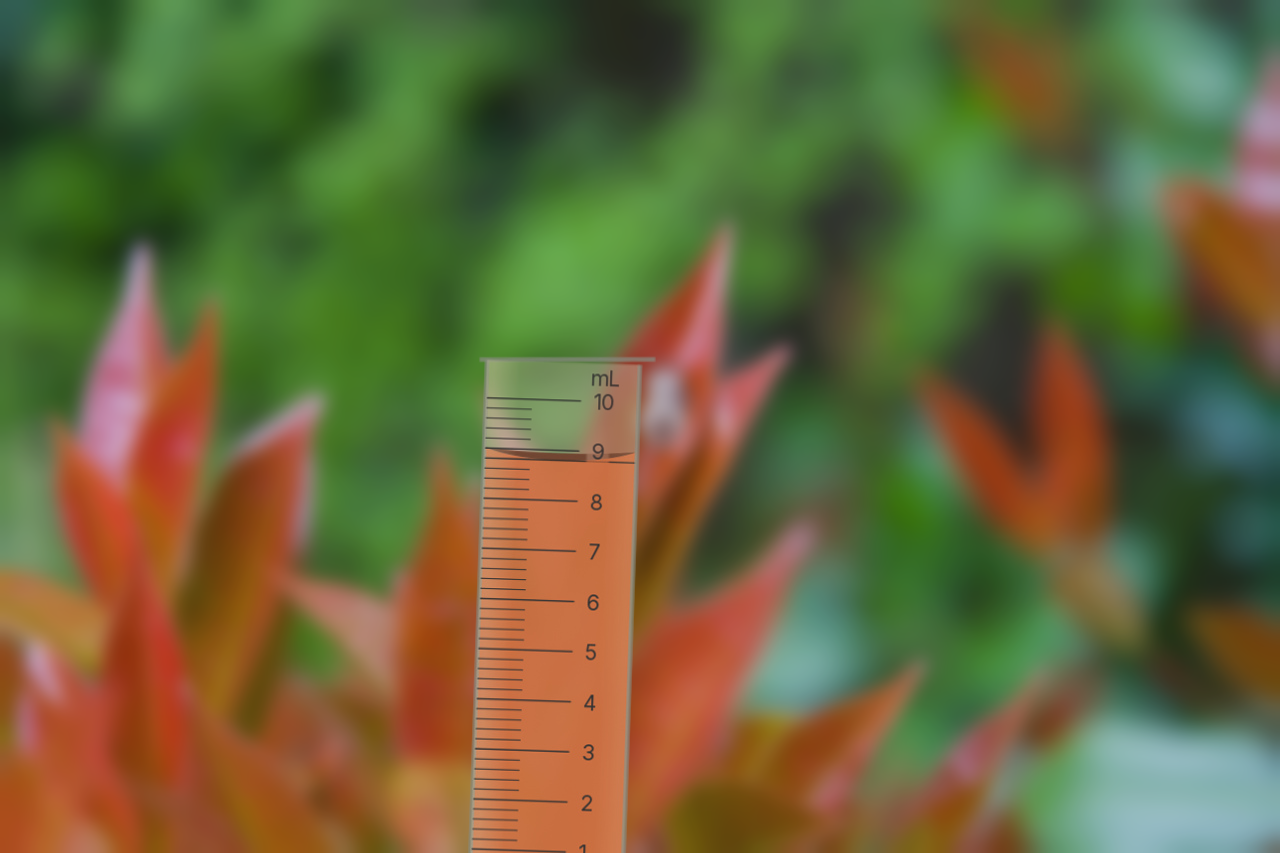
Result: 8.8 mL
